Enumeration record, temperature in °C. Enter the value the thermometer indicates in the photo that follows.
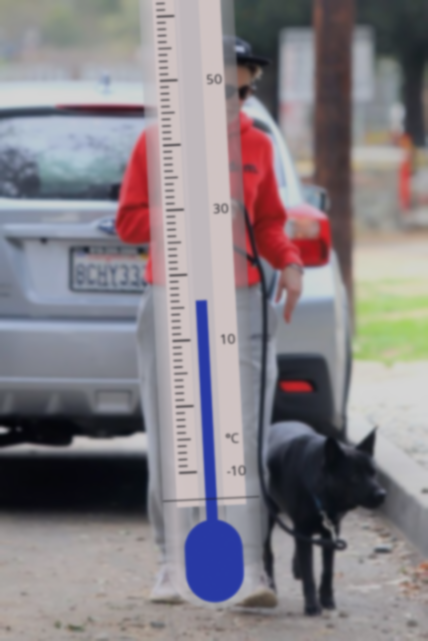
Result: 16 °C
